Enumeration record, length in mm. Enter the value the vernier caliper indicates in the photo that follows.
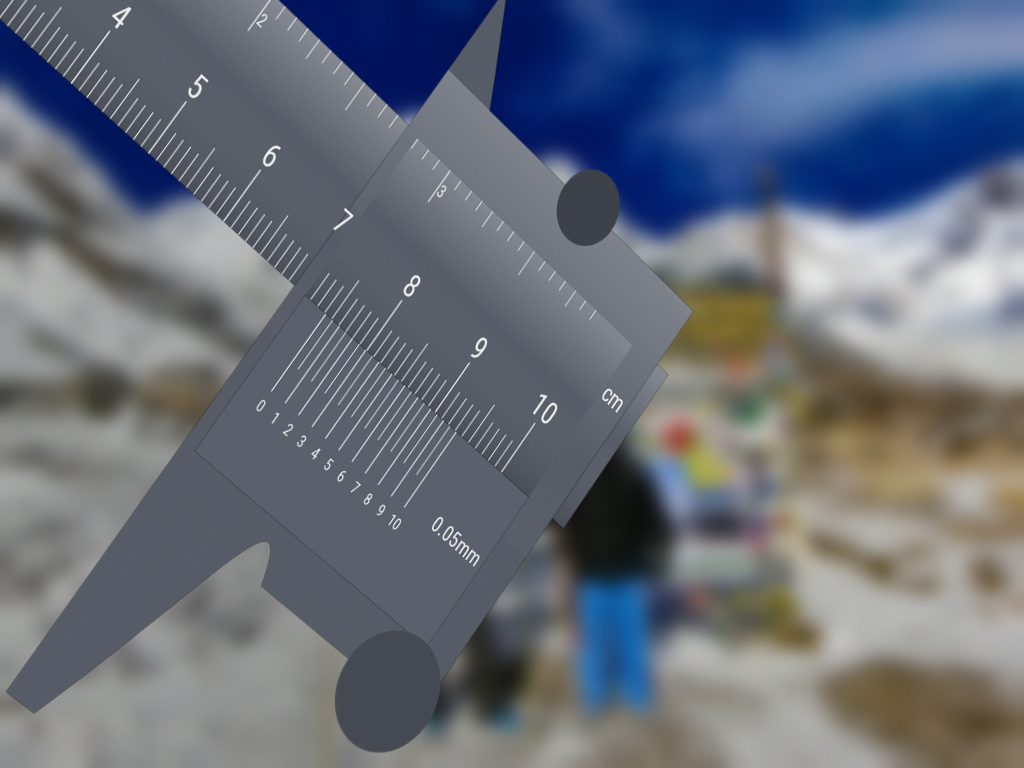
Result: 74.2 mm
